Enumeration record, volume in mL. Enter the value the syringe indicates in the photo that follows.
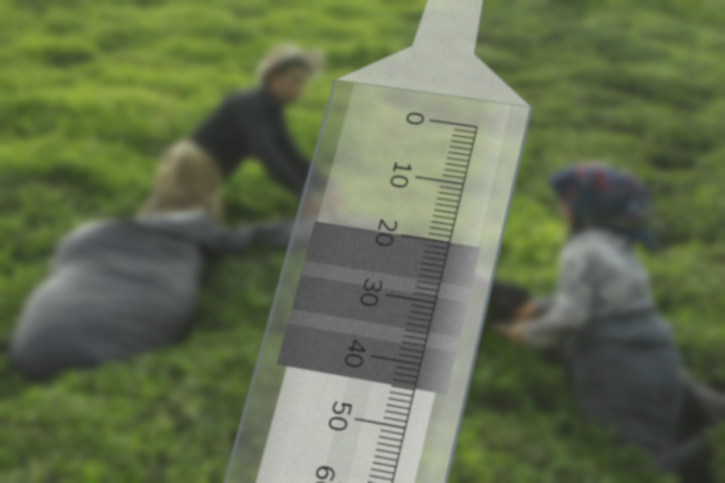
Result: 20 mL
